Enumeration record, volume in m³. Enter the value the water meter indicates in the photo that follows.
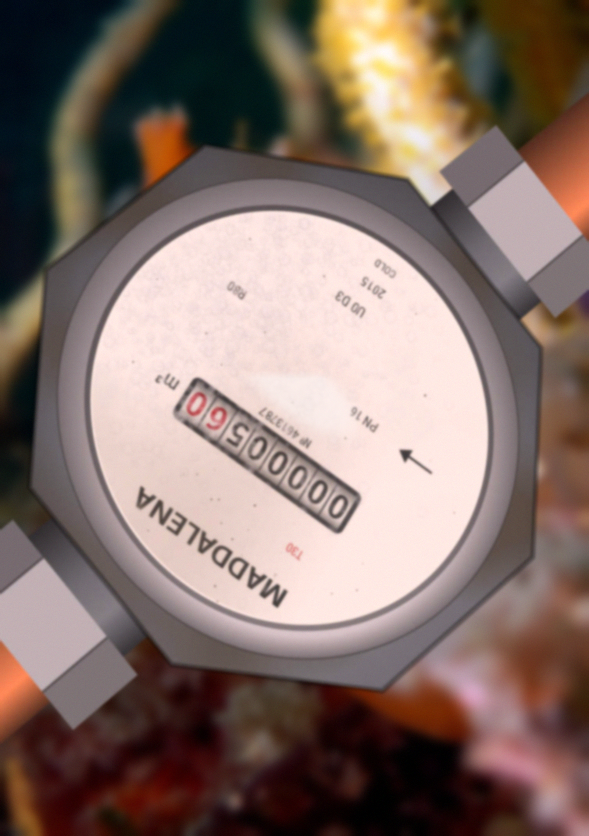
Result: 5.60 m³
